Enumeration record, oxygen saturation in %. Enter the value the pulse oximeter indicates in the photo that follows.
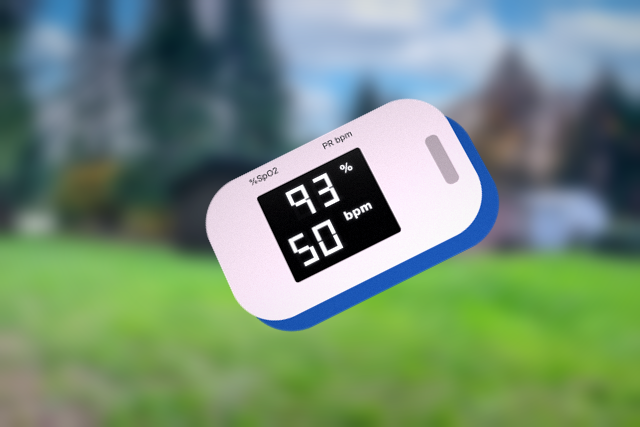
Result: 93 %
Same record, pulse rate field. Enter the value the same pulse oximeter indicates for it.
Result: 50 bpm
